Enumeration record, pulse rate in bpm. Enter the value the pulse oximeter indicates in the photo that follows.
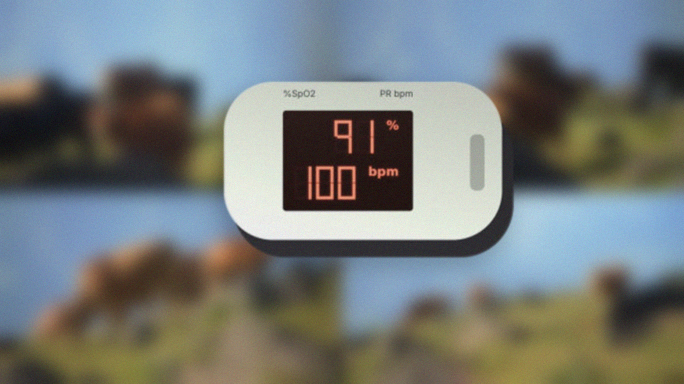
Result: 100 bpm
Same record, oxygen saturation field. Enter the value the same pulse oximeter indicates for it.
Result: 91 %
